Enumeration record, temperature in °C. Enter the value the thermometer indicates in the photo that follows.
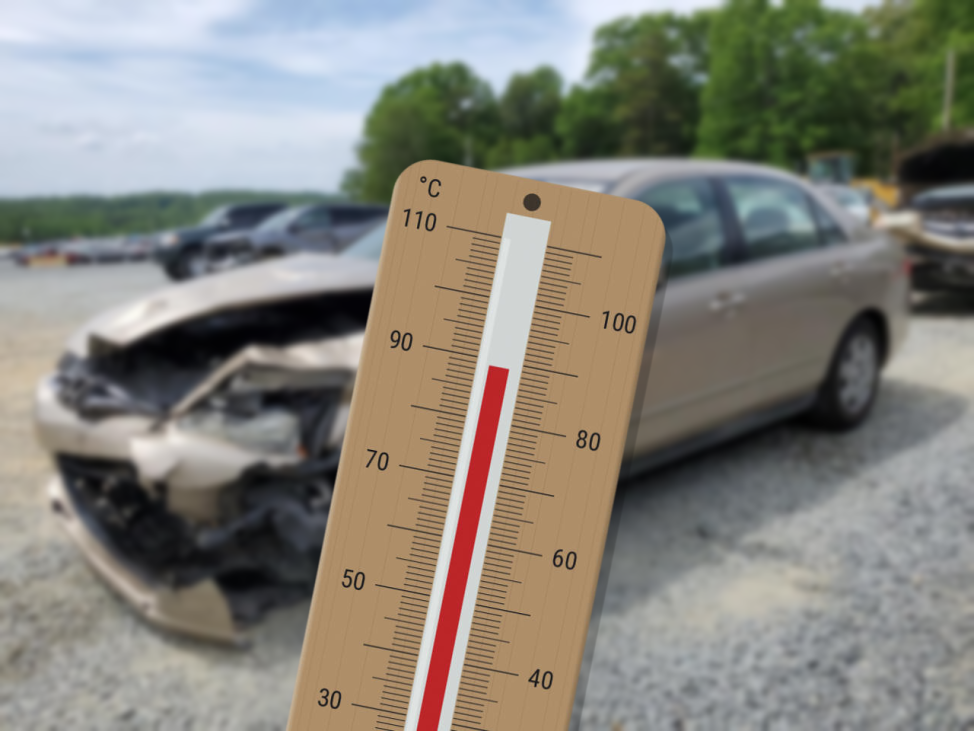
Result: 89 °C
